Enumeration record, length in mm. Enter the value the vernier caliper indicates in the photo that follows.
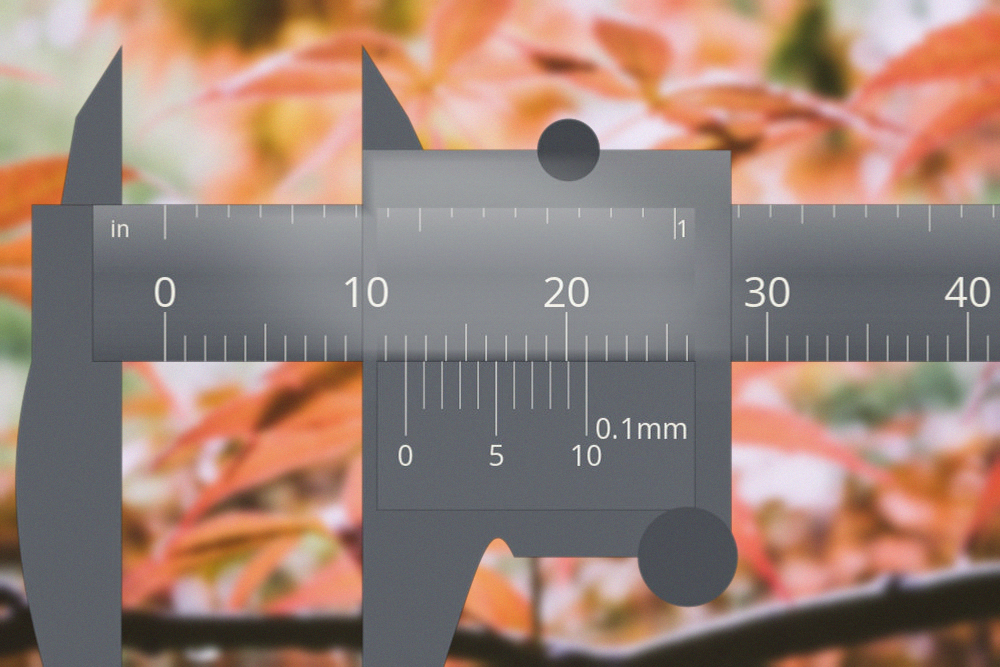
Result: 12.0 mm
